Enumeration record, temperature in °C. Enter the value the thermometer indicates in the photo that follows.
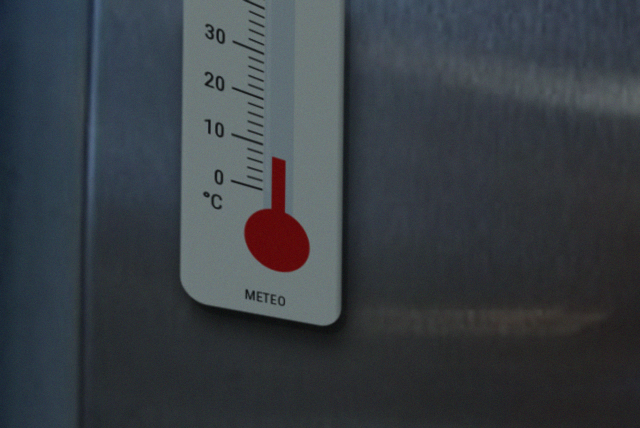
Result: 8 °C
